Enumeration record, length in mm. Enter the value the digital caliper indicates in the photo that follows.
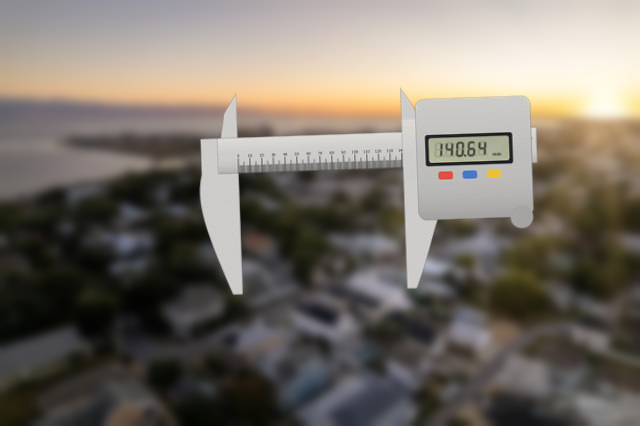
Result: 140.64 mm
